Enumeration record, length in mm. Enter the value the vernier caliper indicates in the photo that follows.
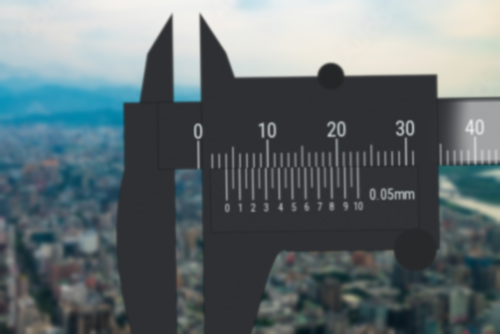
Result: 4.0 mm
